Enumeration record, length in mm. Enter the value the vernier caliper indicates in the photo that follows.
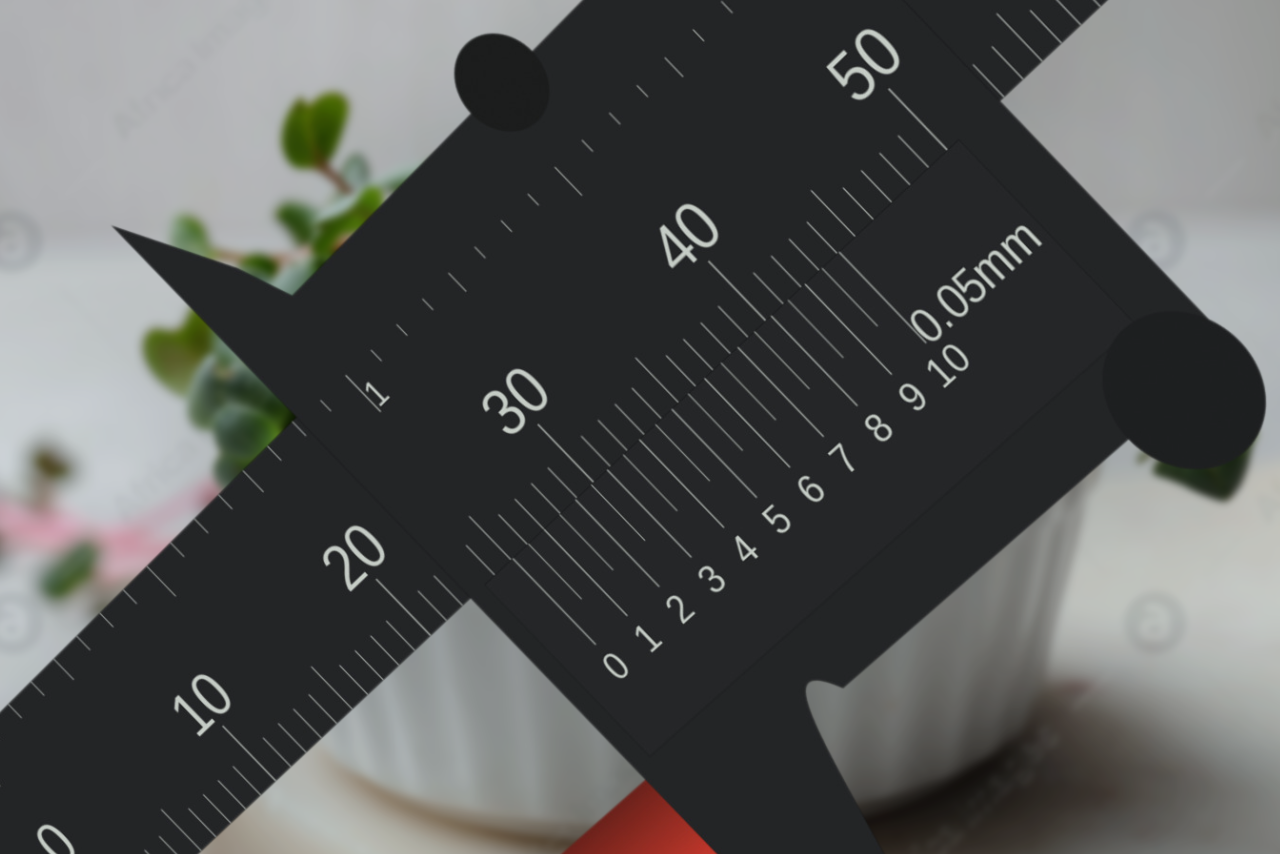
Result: 25.1 mm
